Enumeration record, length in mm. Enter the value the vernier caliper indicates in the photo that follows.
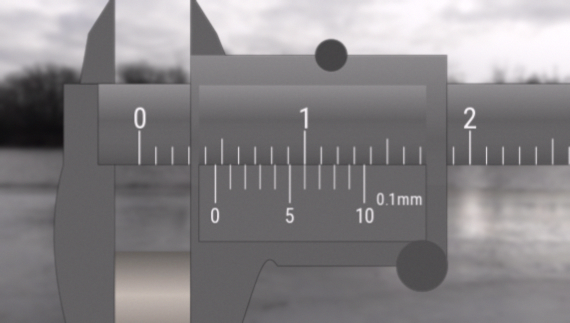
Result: 4.6 mm
